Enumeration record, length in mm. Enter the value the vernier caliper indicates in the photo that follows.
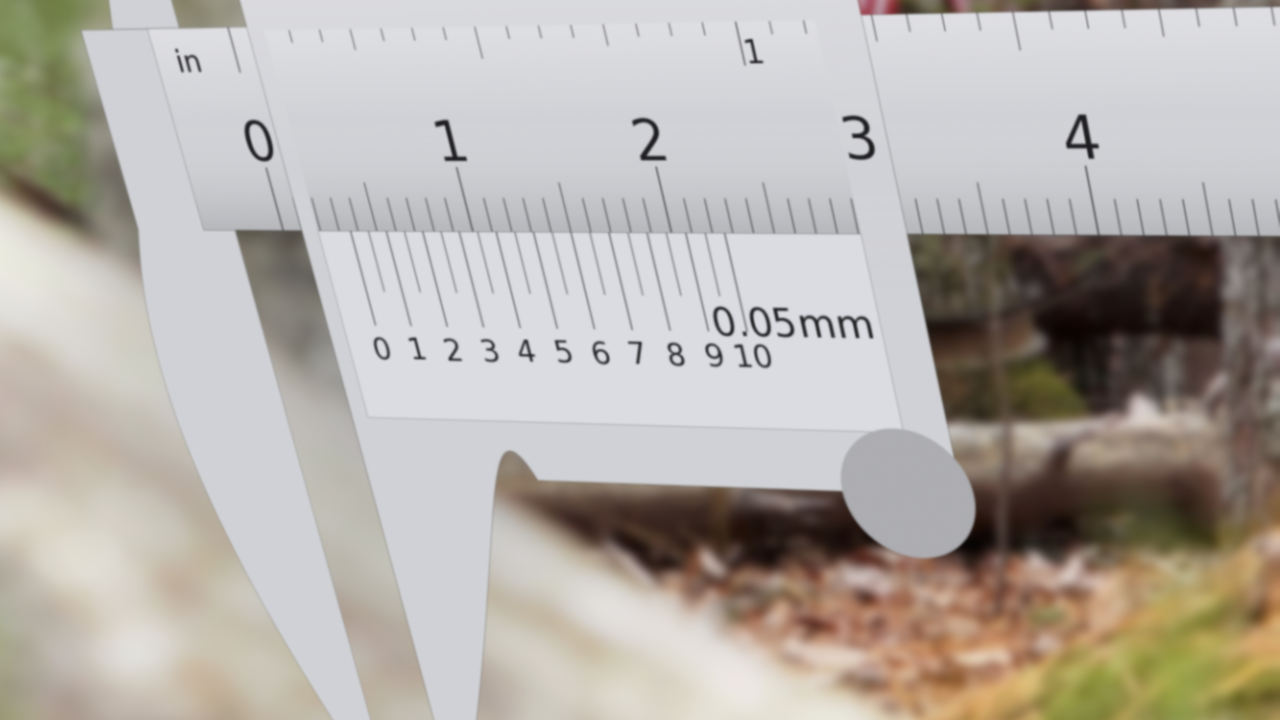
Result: 3.6 mm
